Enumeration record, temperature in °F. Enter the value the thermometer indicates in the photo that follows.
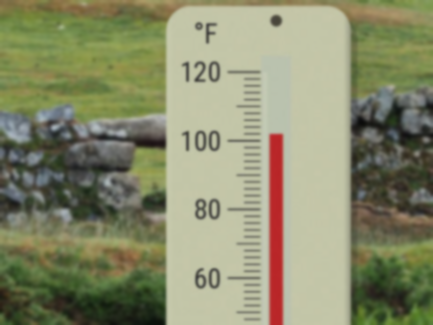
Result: 102 °F
